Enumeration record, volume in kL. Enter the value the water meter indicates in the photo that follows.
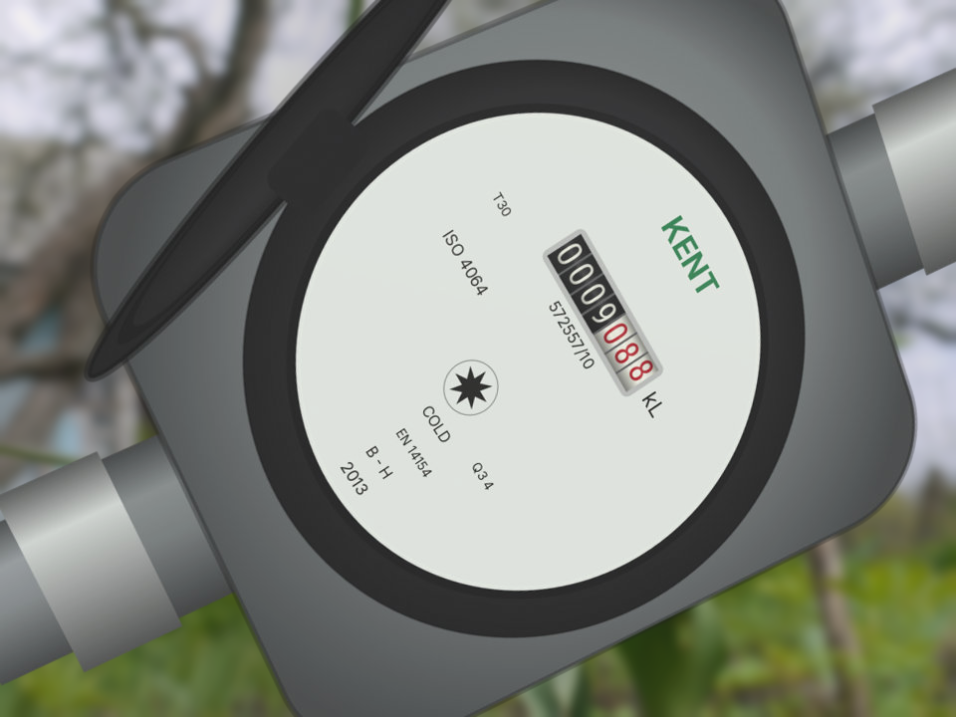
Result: 9.088 kL
